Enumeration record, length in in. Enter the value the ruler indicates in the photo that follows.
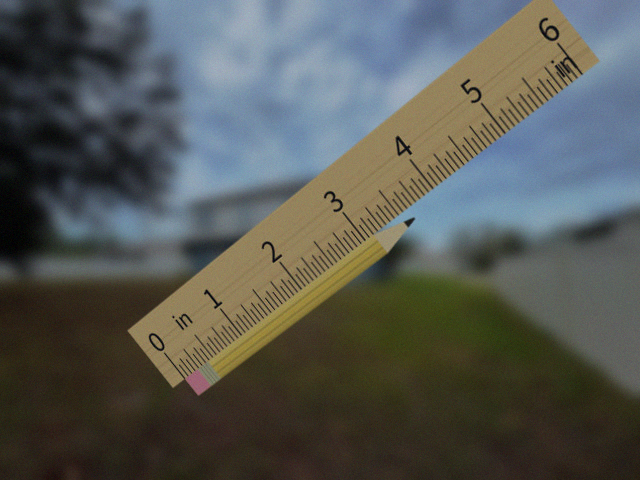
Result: 3.625 in
